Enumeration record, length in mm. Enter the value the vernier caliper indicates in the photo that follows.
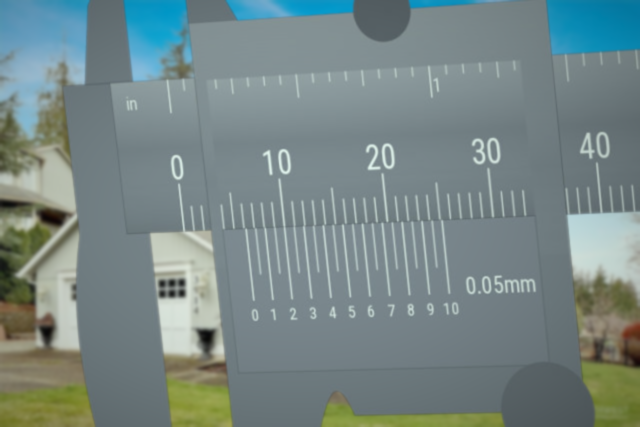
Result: 6.2 mm
